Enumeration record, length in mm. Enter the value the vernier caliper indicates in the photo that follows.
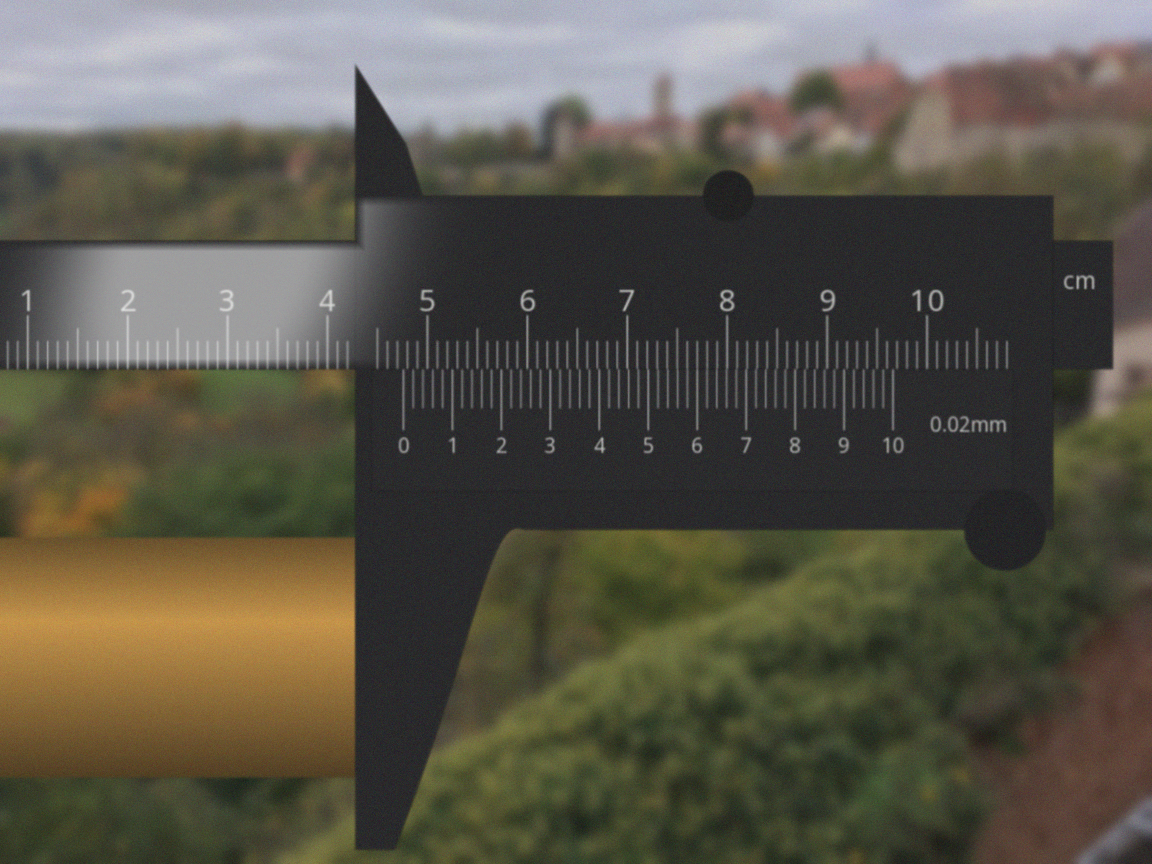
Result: 47.6 mm
